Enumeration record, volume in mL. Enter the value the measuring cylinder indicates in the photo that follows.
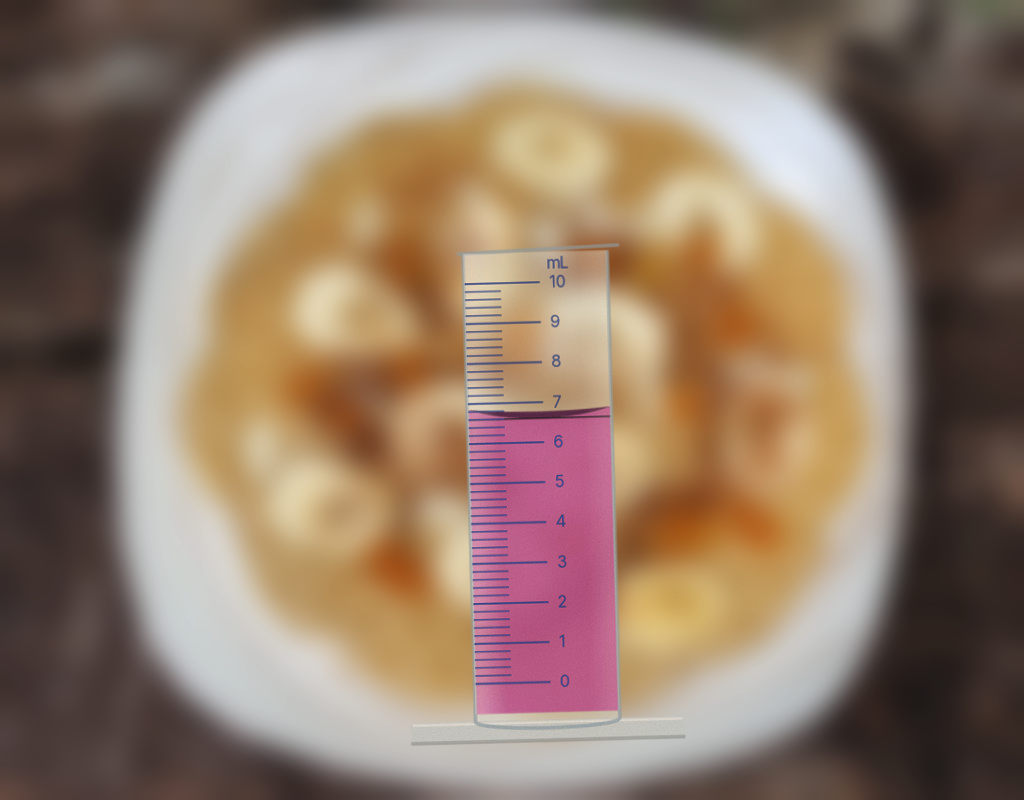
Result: 6.6 mL
